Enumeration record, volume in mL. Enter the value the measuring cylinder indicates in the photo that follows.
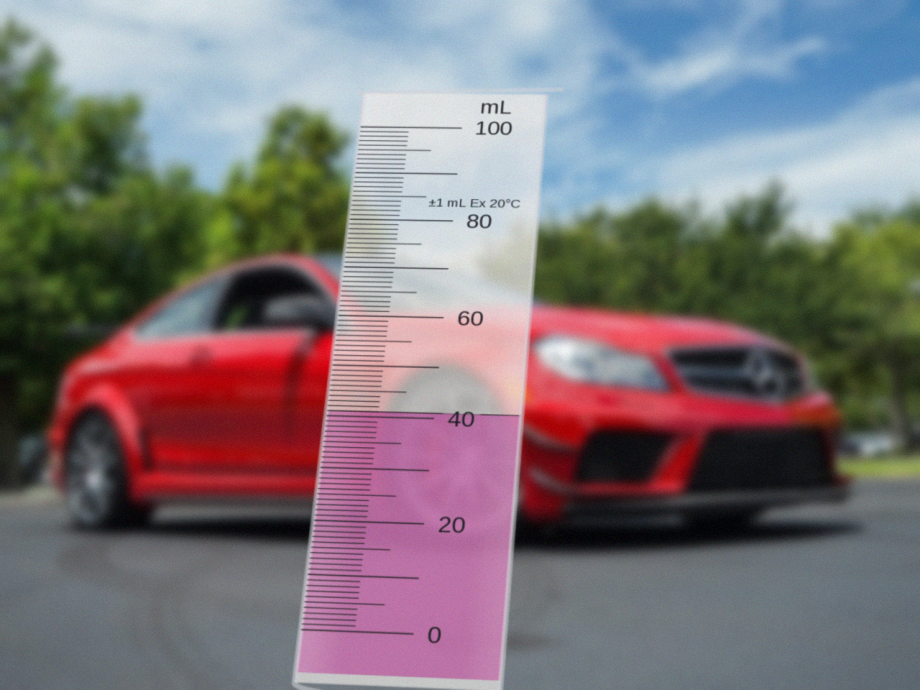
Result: 41 mL
